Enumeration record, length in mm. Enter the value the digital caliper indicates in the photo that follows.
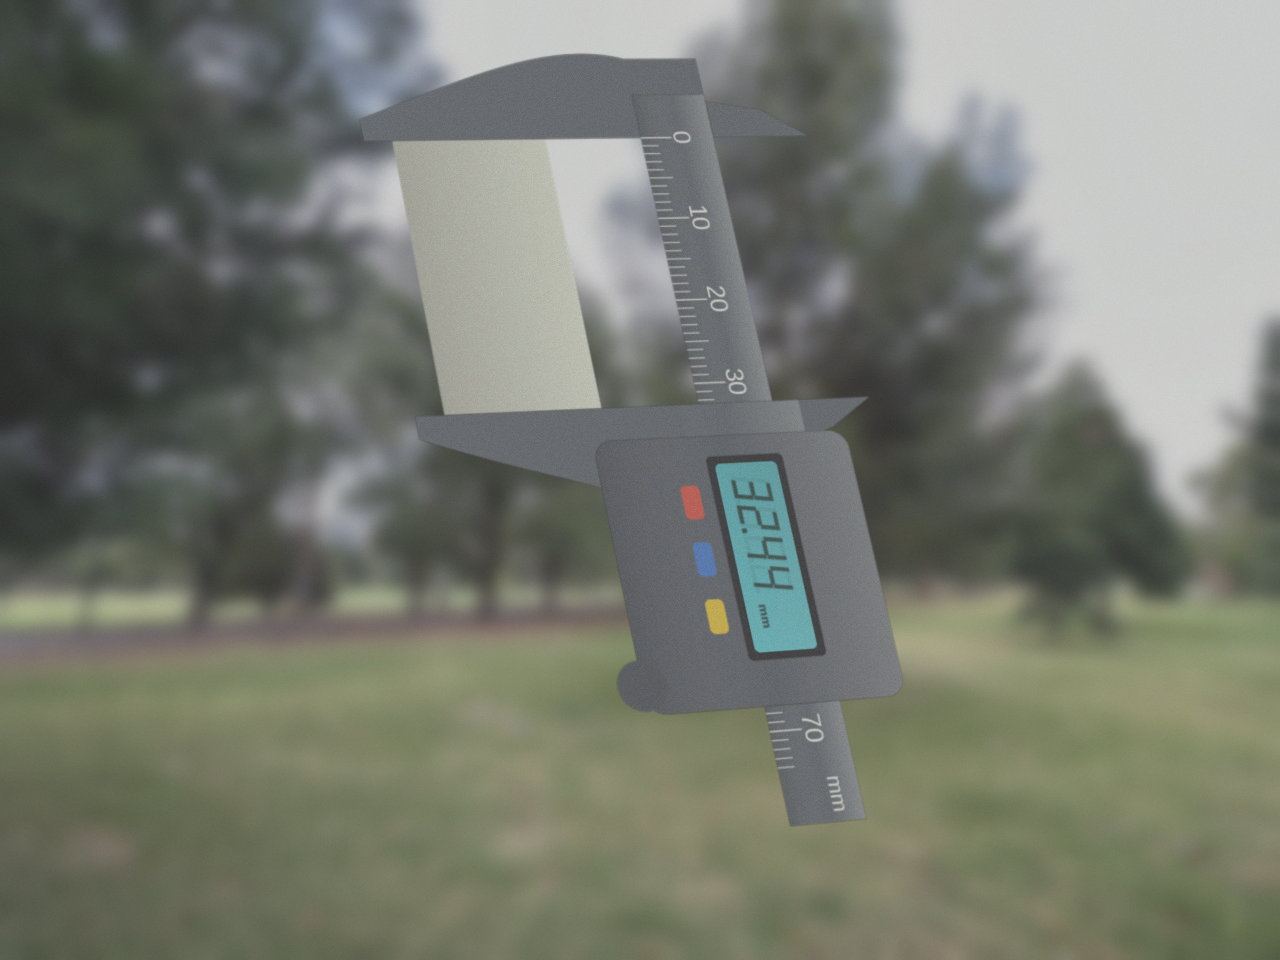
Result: 32.44 mm
